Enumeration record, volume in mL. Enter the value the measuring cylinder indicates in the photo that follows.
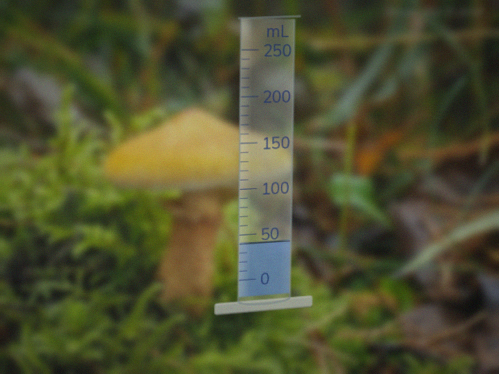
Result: 40 mL
